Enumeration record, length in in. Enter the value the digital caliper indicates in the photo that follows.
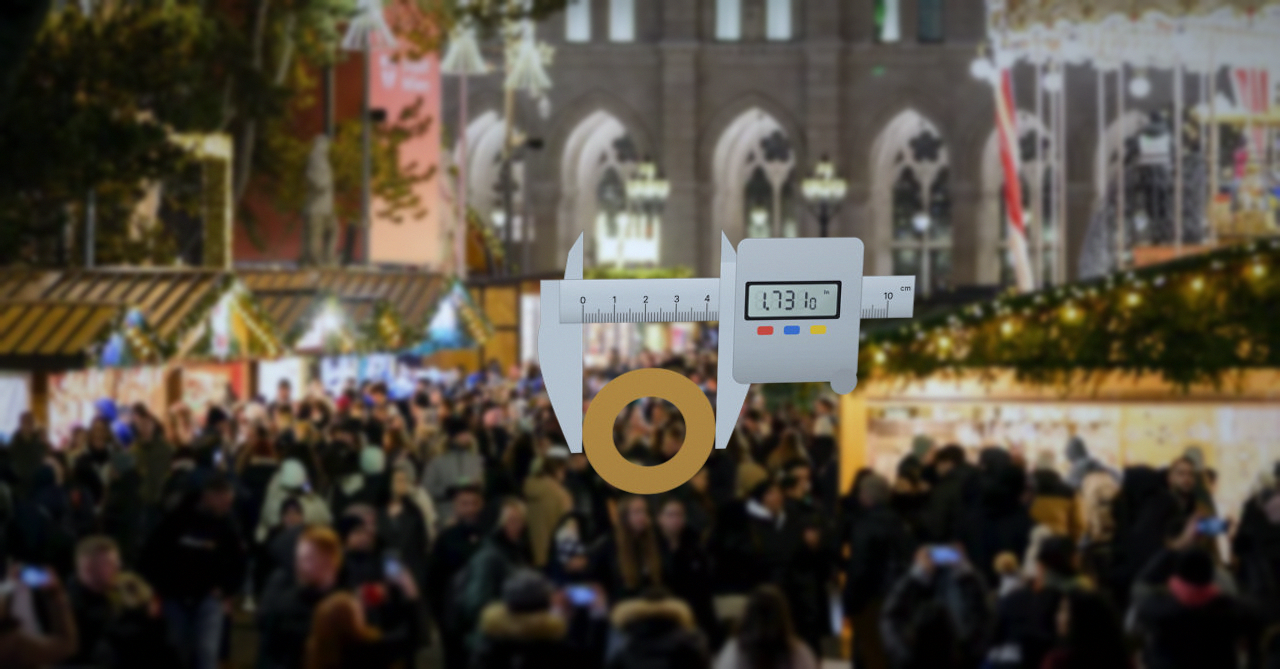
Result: 1.7310 in
